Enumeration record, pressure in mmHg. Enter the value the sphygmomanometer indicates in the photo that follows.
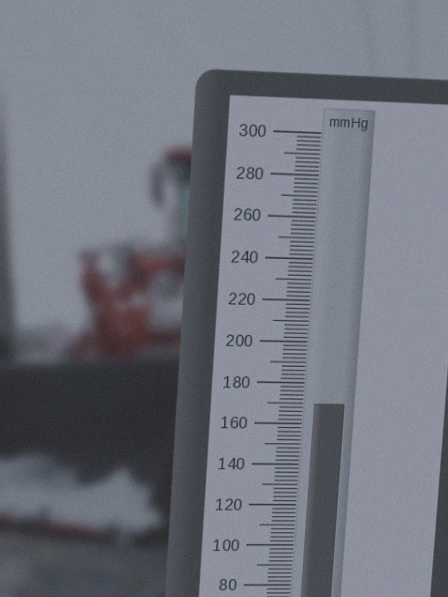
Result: 170 mmHg
